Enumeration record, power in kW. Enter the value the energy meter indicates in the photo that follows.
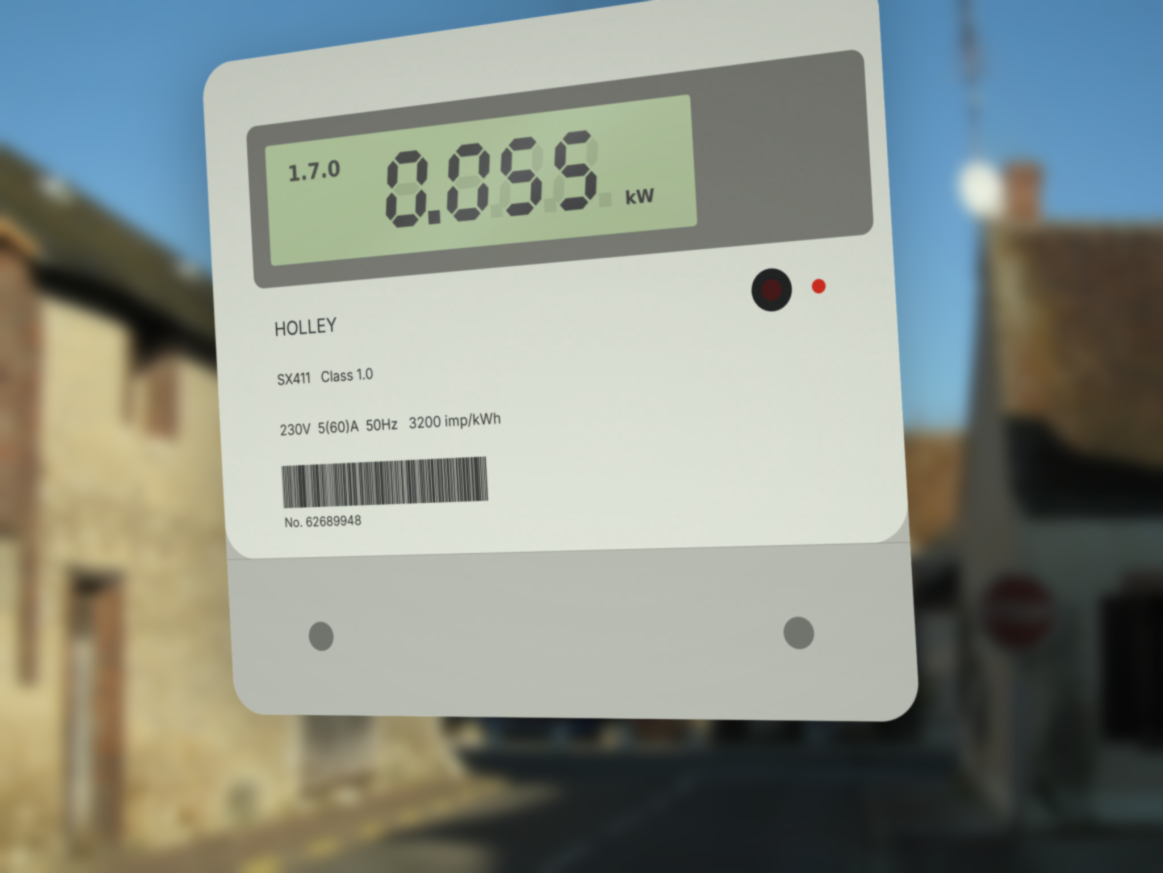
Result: 0.055 kW
